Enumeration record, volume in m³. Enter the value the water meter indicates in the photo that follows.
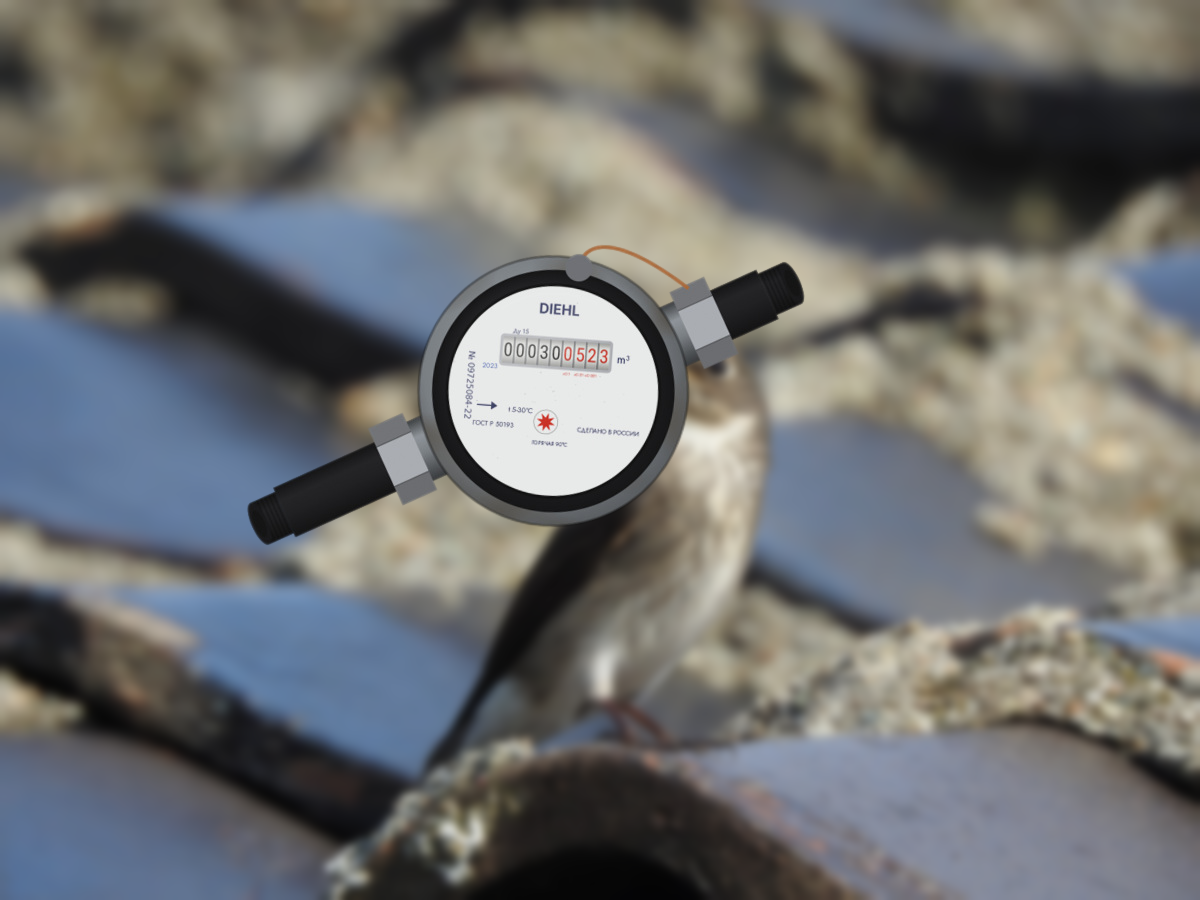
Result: 30.0523 m³
